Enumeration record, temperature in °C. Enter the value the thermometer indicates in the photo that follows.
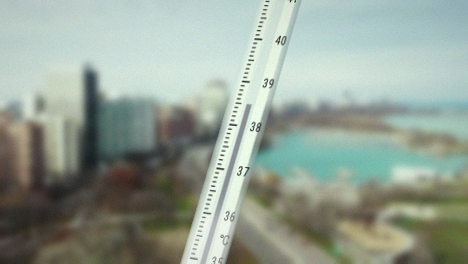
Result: 38.5 °C
